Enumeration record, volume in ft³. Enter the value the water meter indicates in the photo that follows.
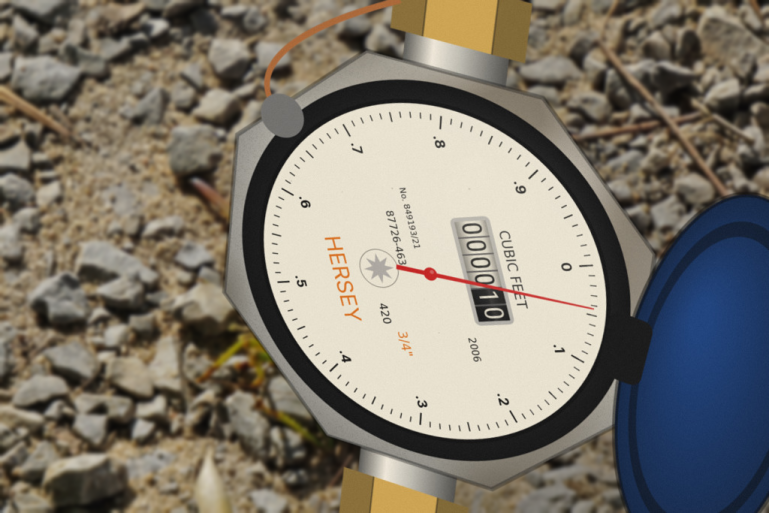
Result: 10.04 ft³
